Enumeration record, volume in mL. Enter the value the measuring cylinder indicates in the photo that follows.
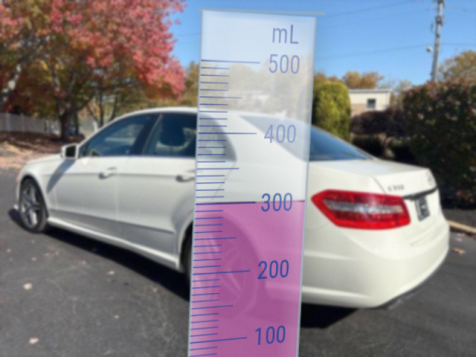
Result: 300 mL
